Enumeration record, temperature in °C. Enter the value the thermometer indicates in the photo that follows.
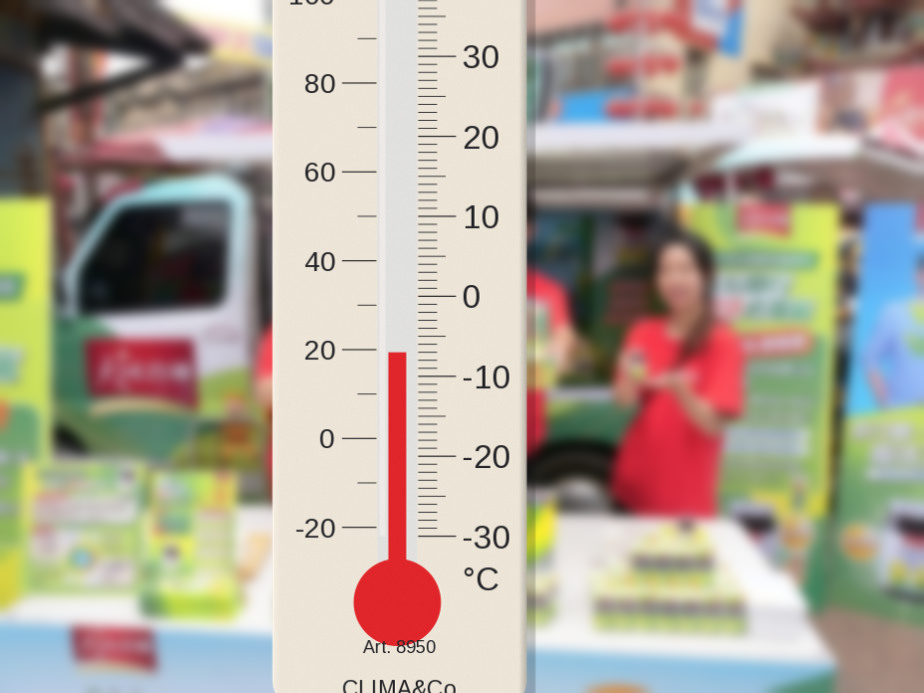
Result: -7 °C
